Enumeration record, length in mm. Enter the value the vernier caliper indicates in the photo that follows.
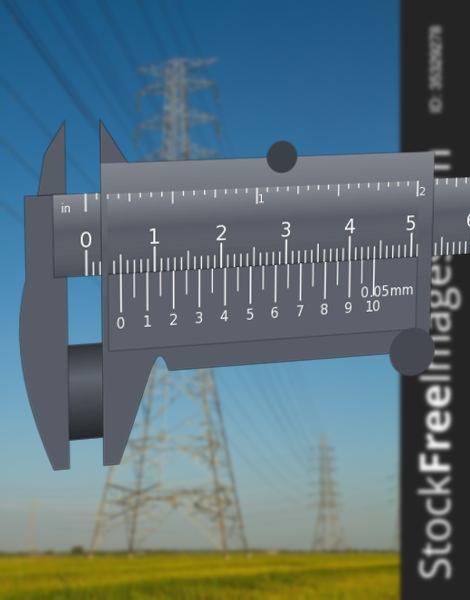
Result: 5.0 mm
